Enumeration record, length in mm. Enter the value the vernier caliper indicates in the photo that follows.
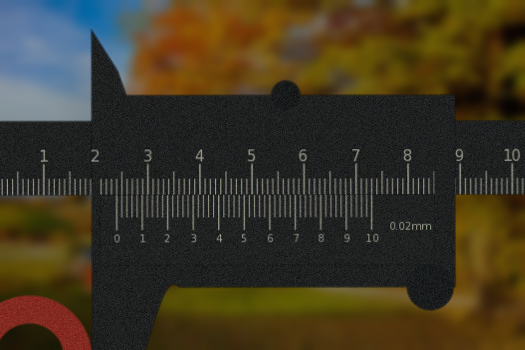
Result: 24.0 mm
